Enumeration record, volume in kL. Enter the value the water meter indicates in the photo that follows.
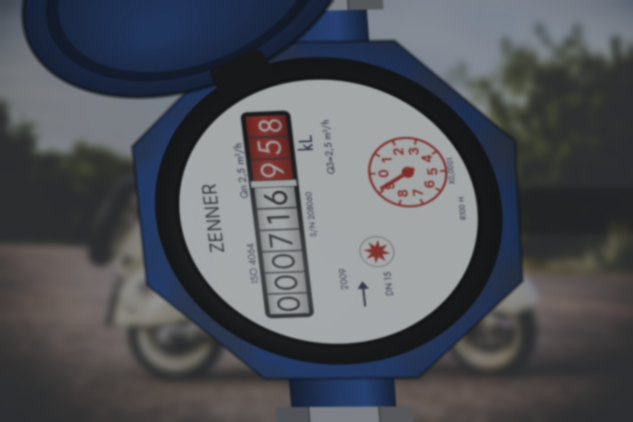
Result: 716.9579 kL
